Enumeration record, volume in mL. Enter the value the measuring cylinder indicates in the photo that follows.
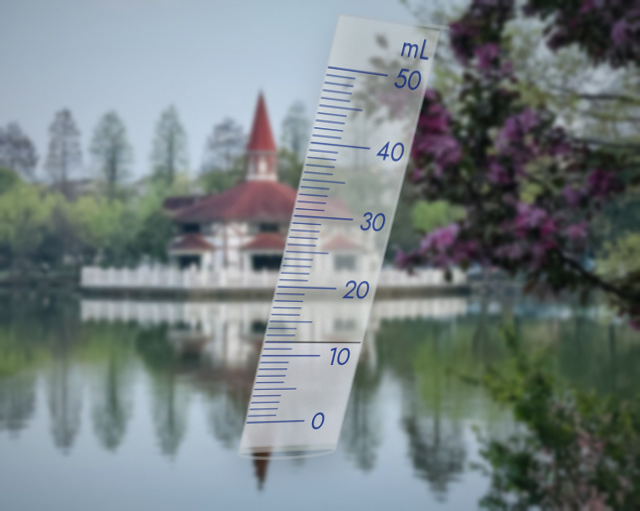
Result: 12 mL
